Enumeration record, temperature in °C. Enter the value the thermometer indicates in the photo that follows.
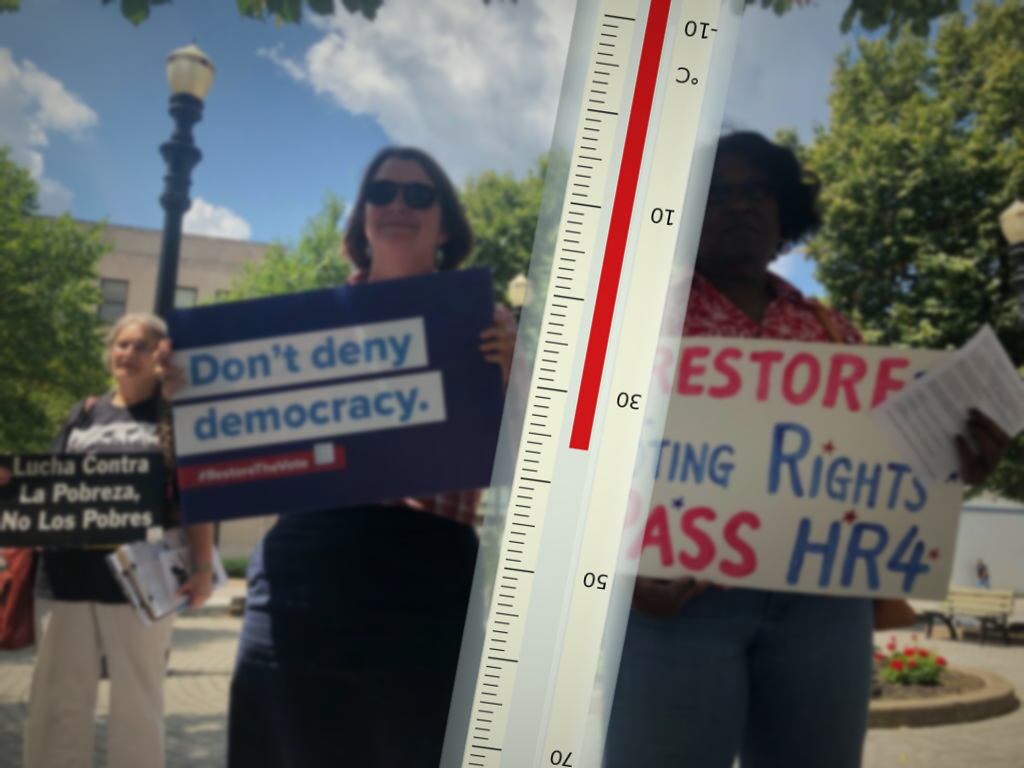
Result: 36 °C
